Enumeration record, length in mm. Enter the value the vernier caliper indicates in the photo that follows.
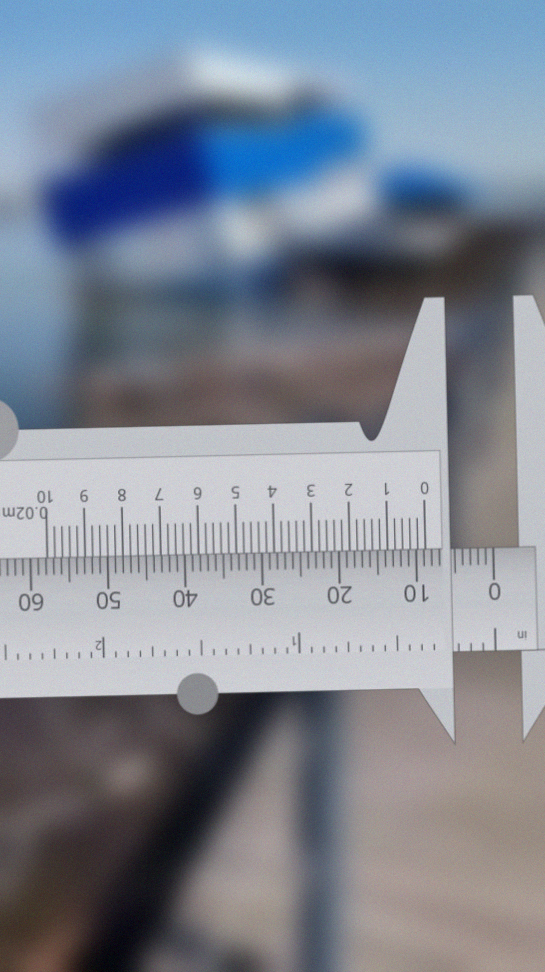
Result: 8.8 mm
